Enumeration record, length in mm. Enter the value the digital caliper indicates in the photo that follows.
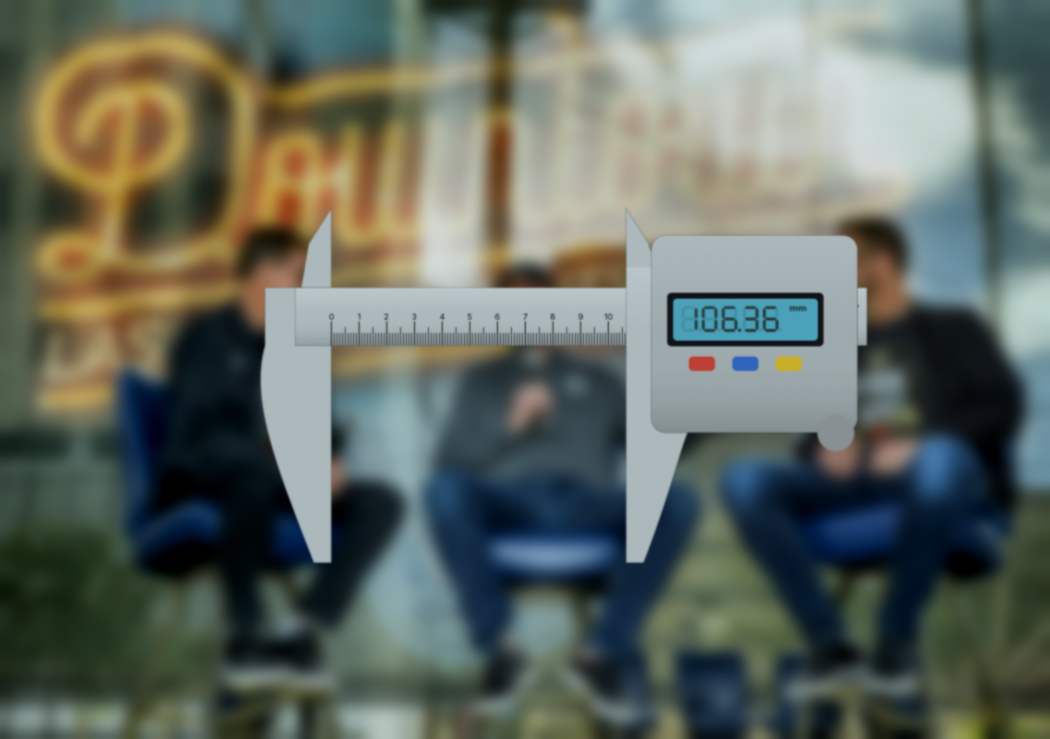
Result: 106.36 mm
